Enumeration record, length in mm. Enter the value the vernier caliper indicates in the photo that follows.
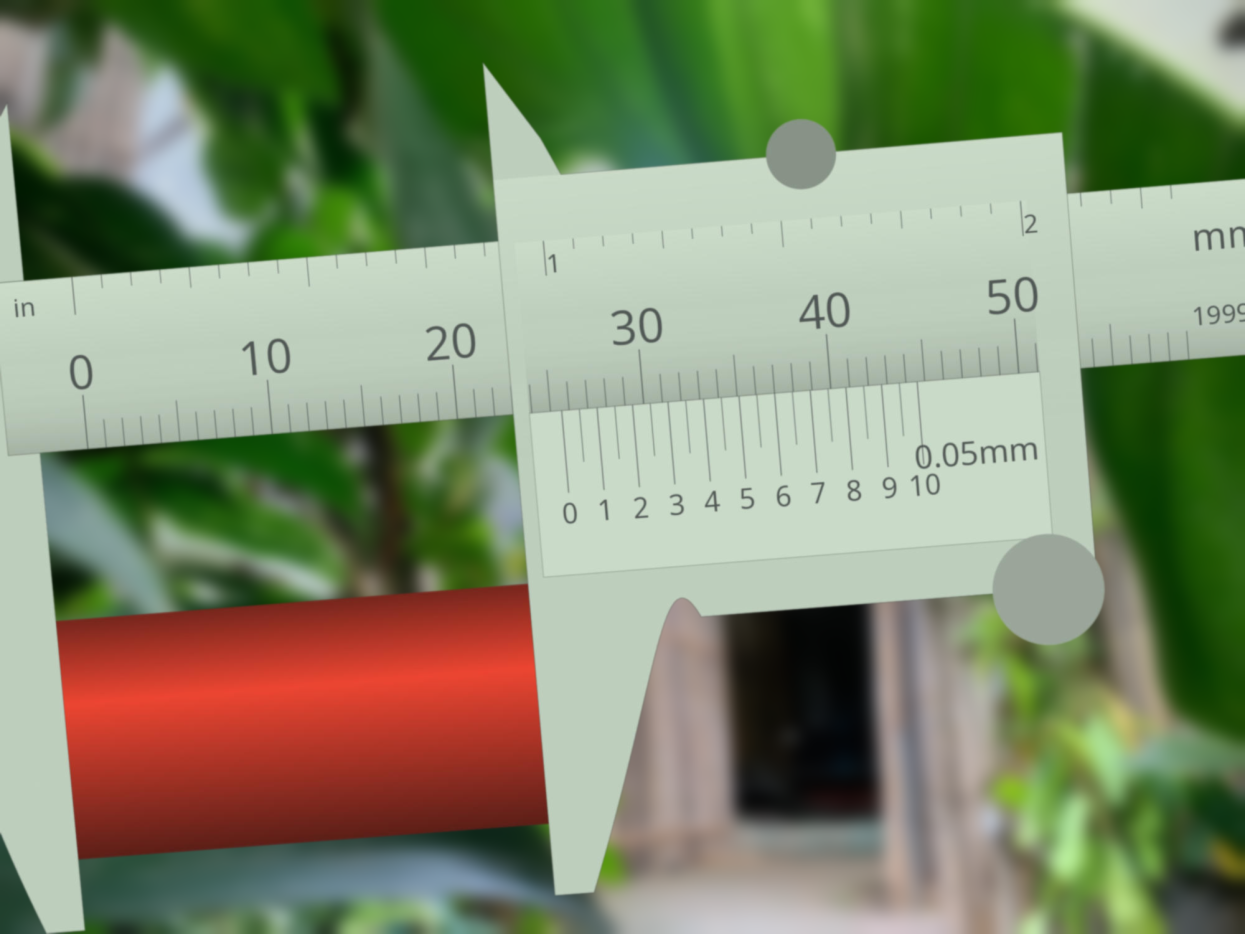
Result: 25.6 mm
